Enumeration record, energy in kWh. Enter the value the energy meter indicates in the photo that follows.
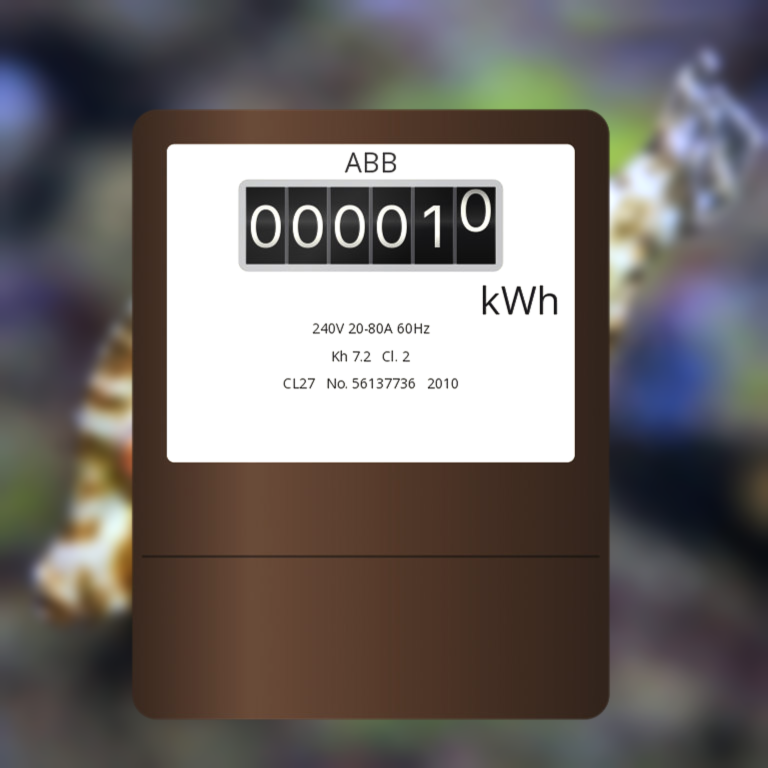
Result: 10 kWh
